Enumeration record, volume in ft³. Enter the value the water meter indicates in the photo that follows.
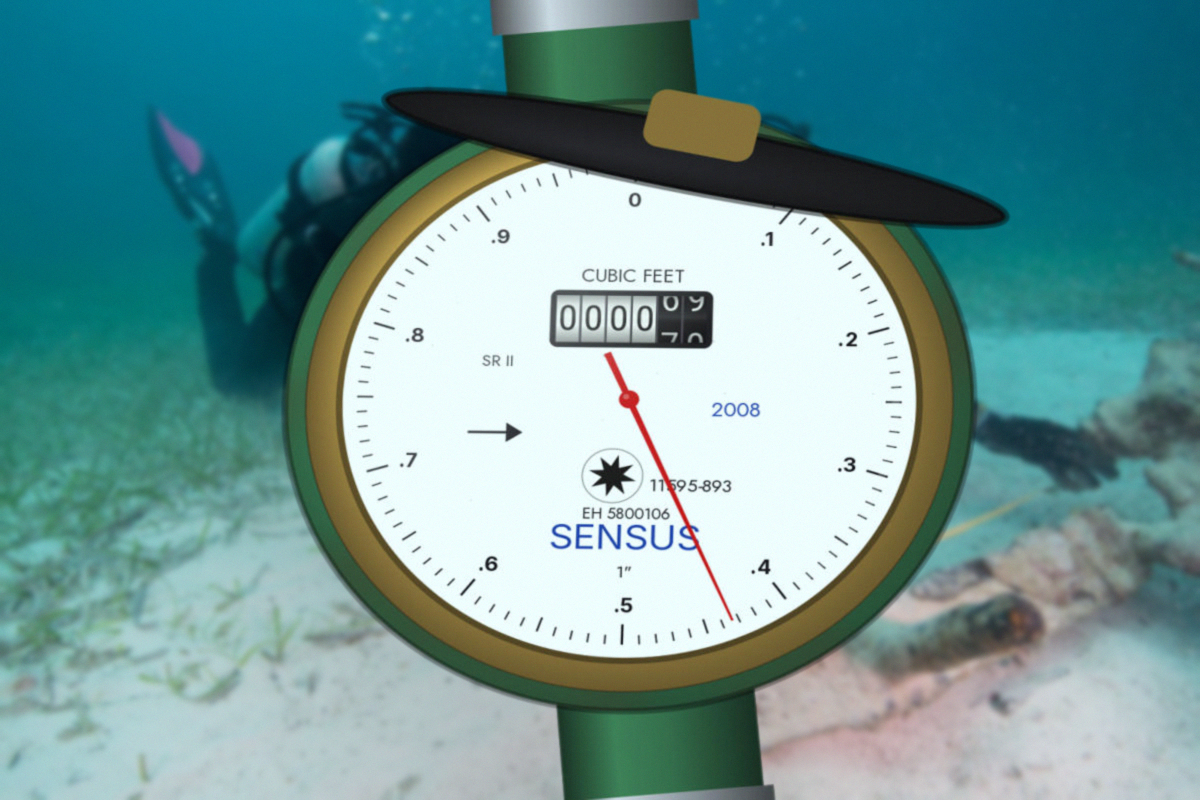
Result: 69.43 ft³
